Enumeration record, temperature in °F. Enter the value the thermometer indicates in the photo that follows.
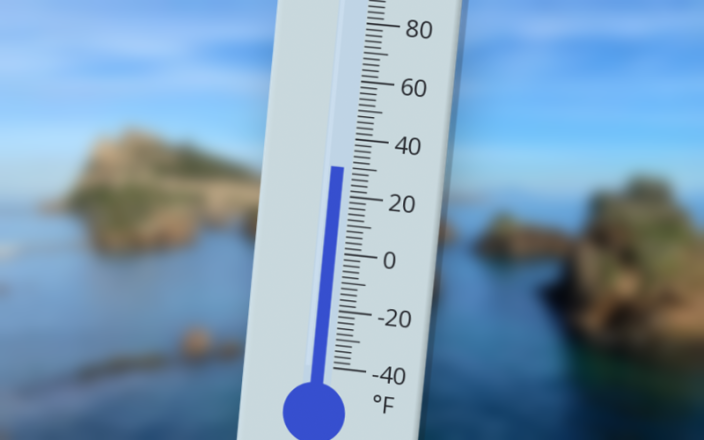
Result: 30 °F
